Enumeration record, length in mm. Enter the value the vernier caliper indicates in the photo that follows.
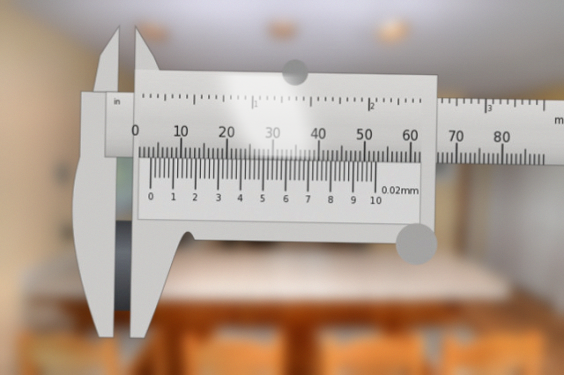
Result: 3.5 mm
